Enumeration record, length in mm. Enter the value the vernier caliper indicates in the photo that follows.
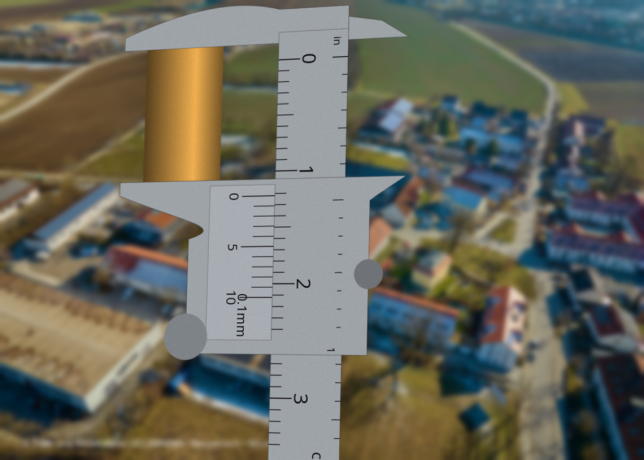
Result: 12.2 mm
